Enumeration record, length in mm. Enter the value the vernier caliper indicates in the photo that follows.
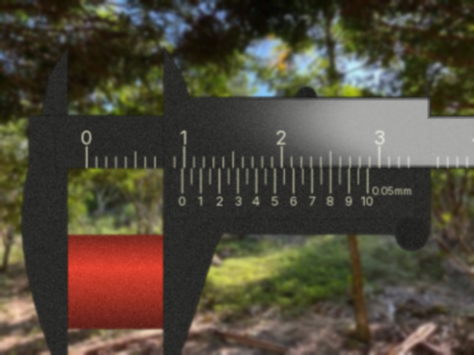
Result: 9.8 mm
